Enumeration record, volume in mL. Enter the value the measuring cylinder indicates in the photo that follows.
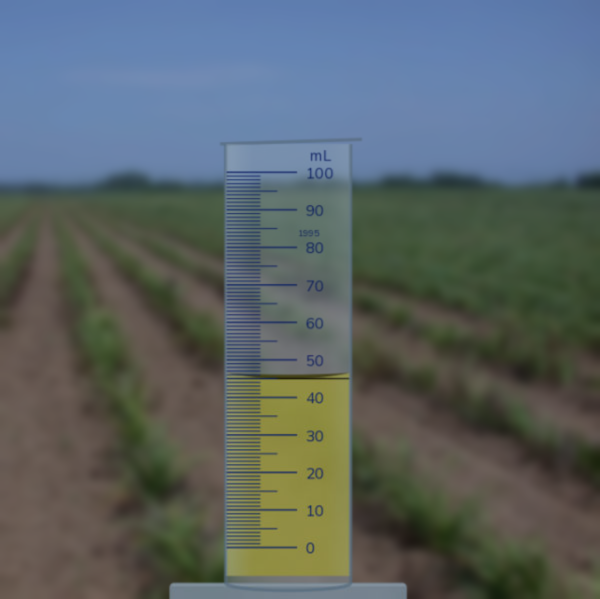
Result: 45 mL
